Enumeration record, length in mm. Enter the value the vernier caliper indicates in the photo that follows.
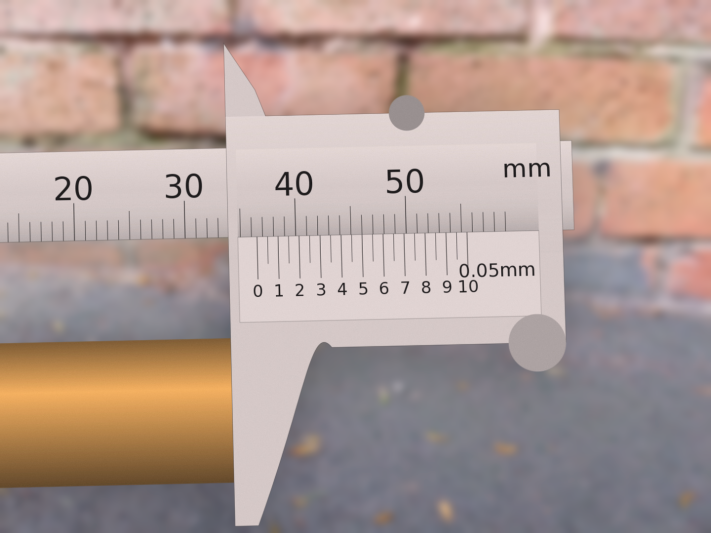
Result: 36.5 mm
